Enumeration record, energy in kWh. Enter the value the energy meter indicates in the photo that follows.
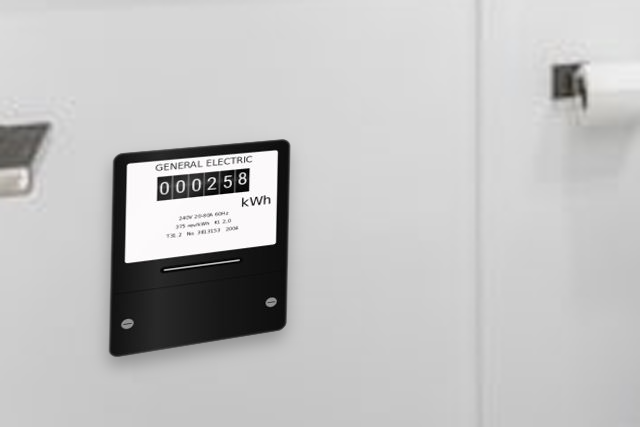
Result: 258 kWh
